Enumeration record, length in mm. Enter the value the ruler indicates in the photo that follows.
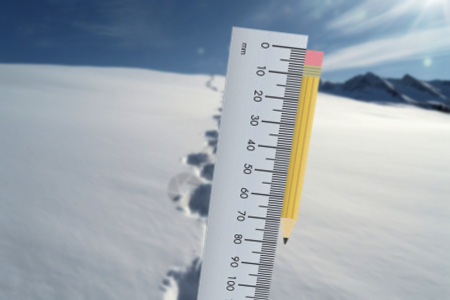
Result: 80 mm
